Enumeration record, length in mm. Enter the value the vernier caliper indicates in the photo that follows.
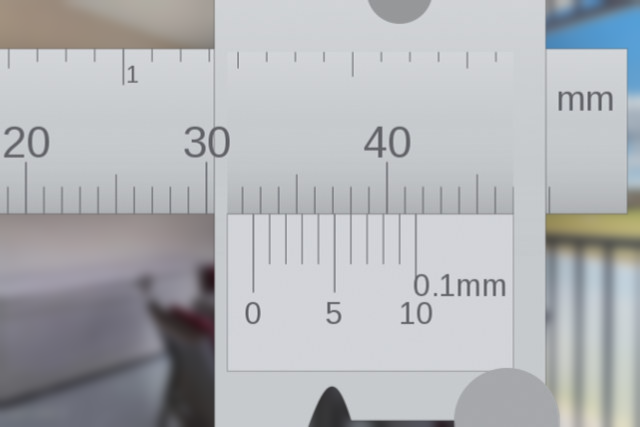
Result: 32.6 mm
